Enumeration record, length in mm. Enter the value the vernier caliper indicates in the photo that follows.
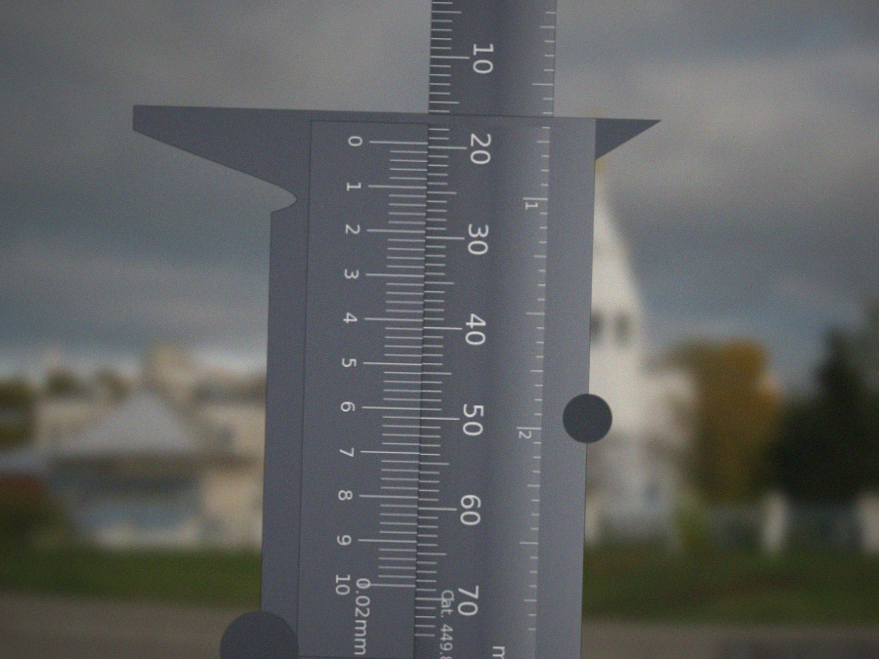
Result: 19.6 mm
